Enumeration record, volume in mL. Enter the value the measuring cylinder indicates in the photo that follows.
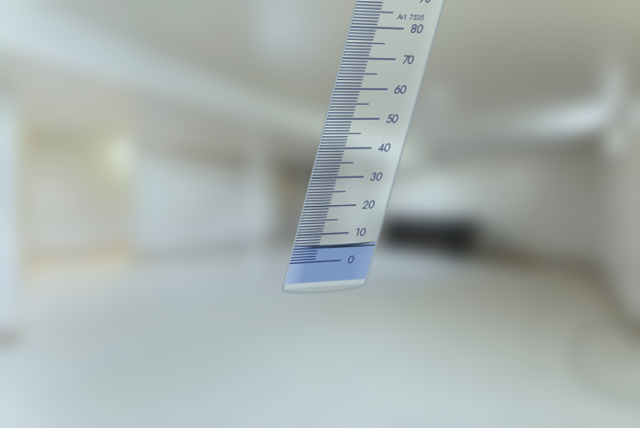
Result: 5 mL
